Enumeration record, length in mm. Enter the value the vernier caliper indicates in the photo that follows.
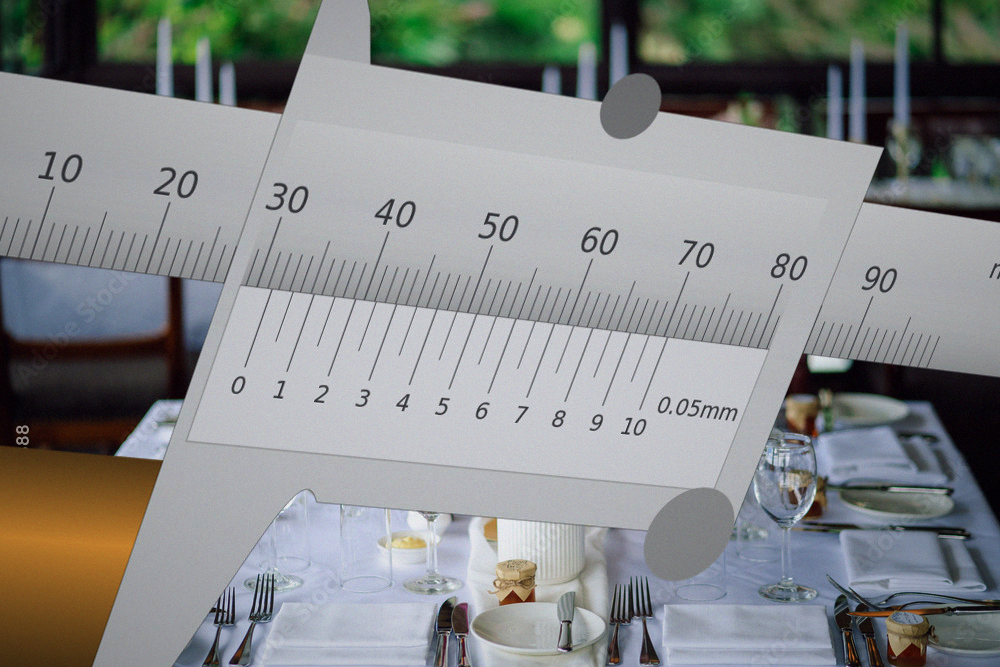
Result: 31.4 mm
